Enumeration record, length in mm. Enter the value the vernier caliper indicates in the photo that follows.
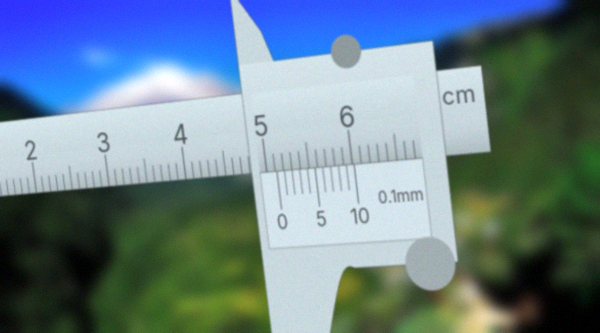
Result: 51.2 mm
